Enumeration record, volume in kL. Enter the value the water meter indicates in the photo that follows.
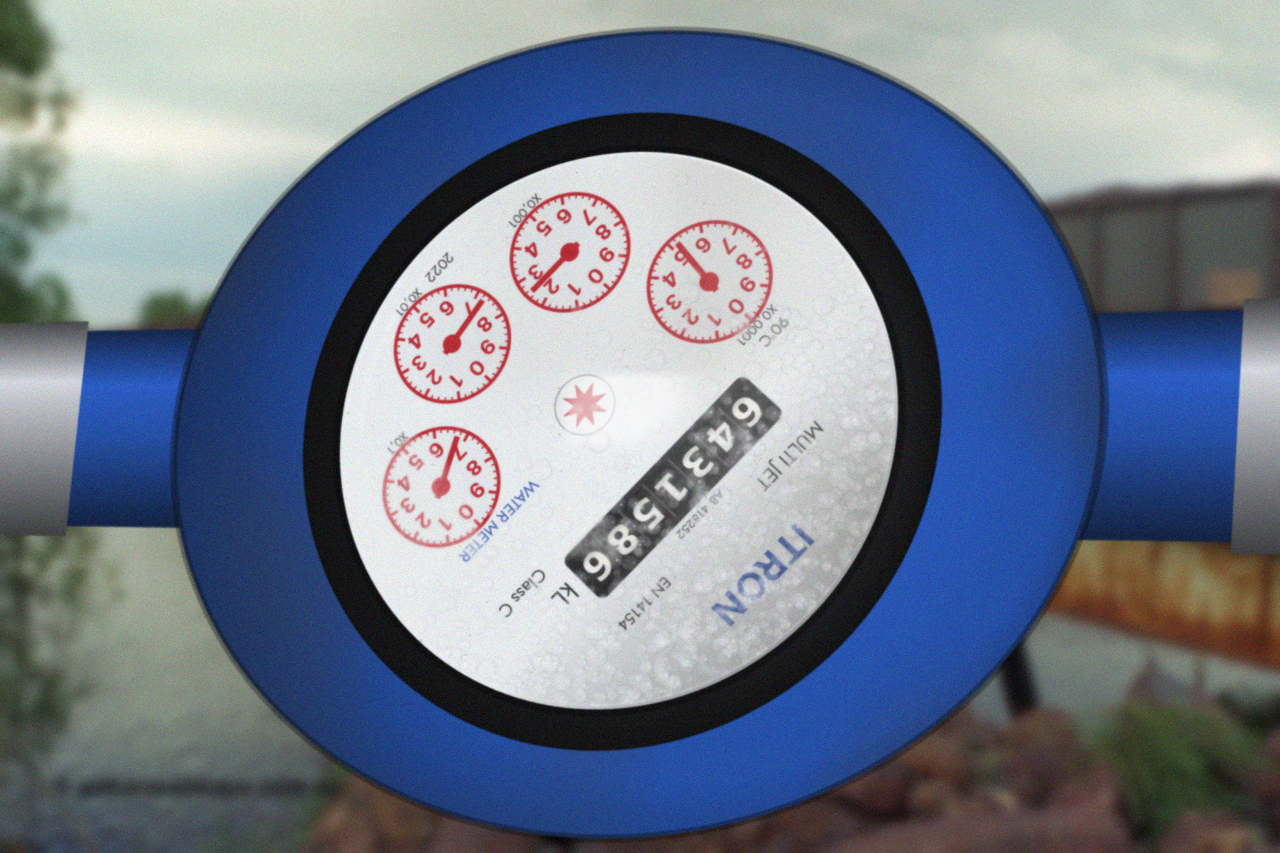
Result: 6431586.6725 kL
